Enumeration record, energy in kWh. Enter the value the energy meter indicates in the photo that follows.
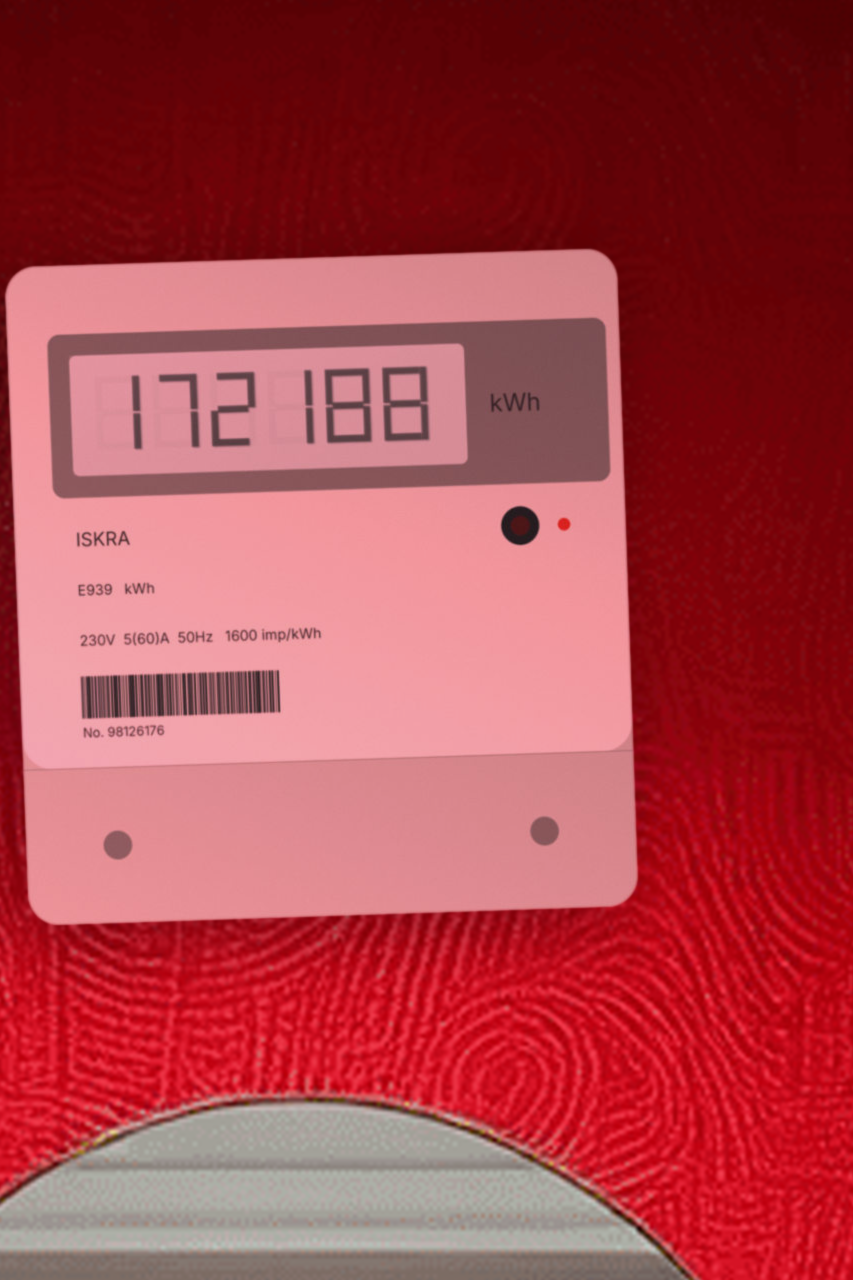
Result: 172188 kWh
